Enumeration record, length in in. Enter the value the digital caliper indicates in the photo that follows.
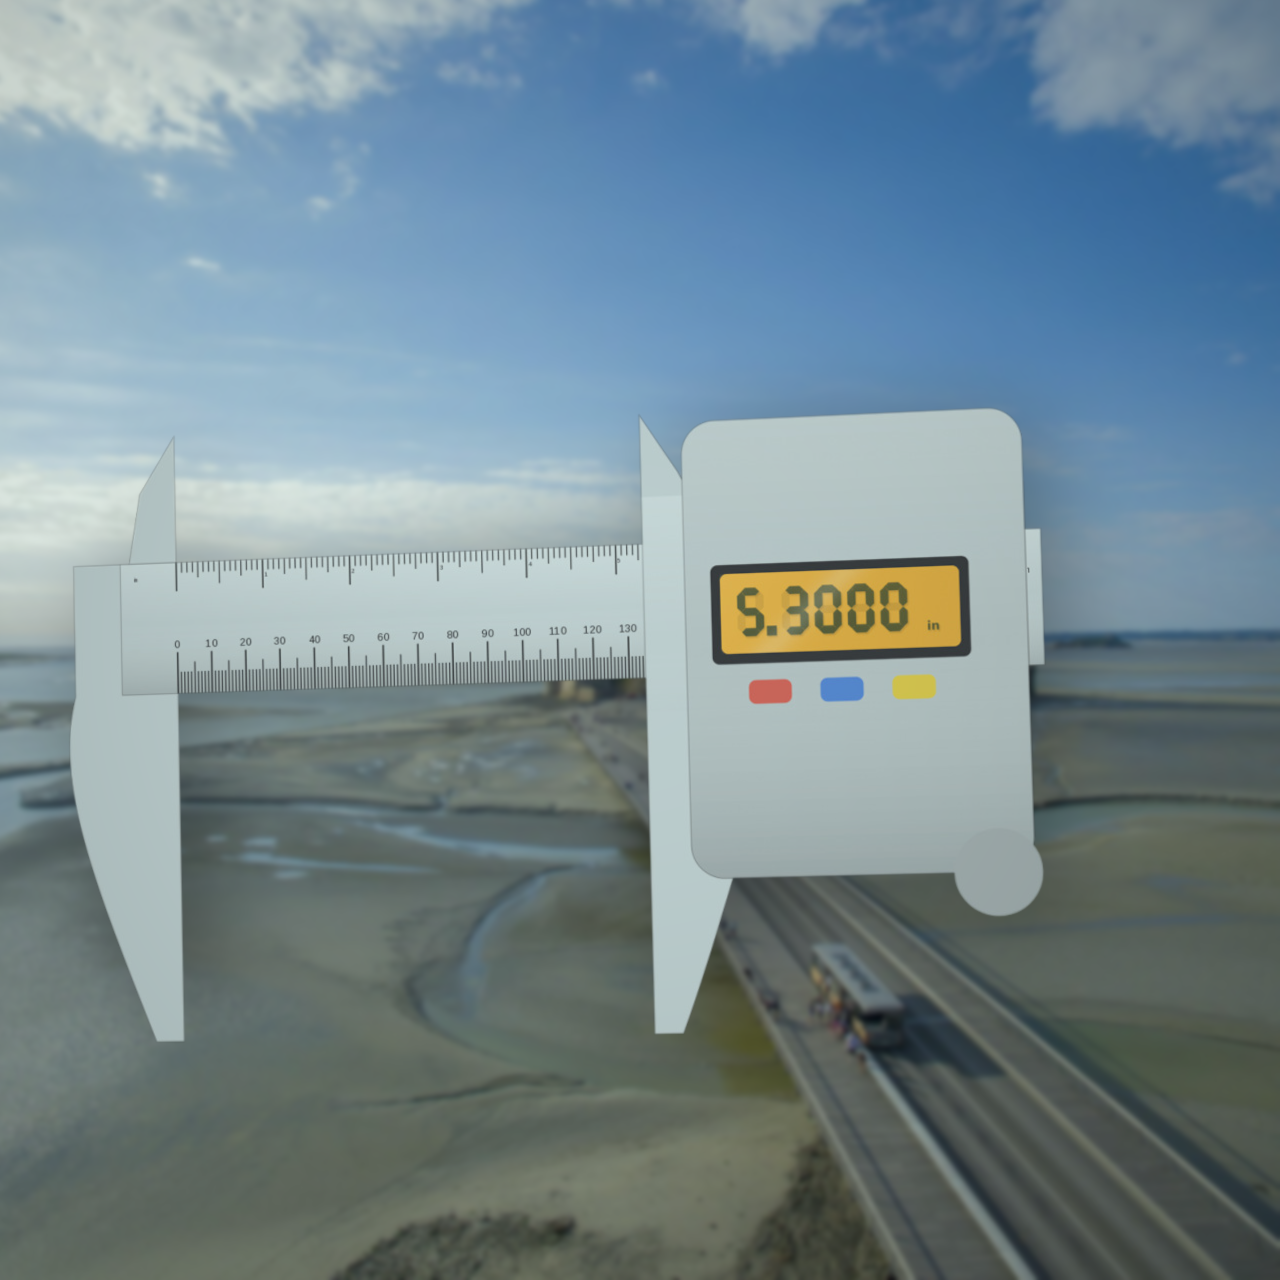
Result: 5.3000 in
